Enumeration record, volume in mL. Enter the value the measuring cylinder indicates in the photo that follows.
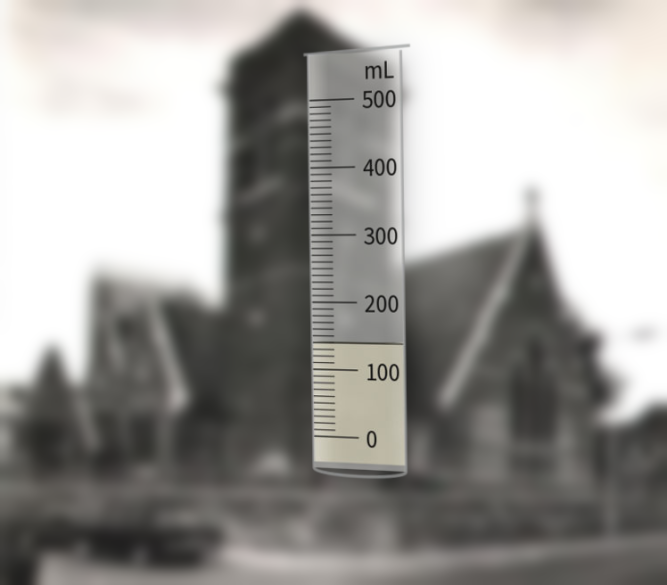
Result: 140 mL
